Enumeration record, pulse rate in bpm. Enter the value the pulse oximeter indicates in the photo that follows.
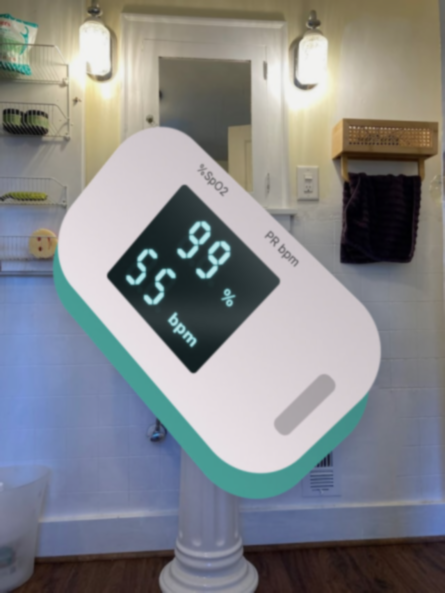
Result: 55 bpm
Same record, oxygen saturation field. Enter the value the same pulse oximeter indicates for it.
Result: 99 %
